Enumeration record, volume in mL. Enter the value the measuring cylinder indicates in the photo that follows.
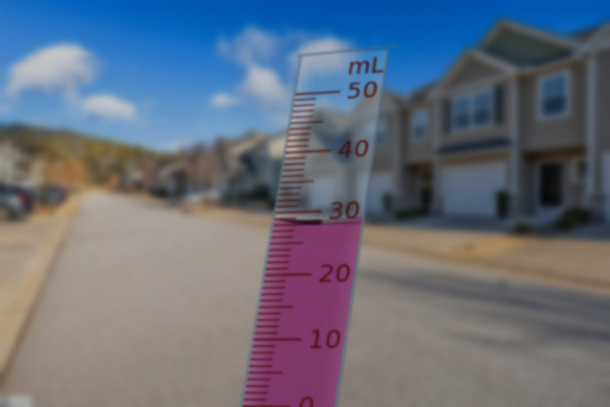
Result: 28 mL
